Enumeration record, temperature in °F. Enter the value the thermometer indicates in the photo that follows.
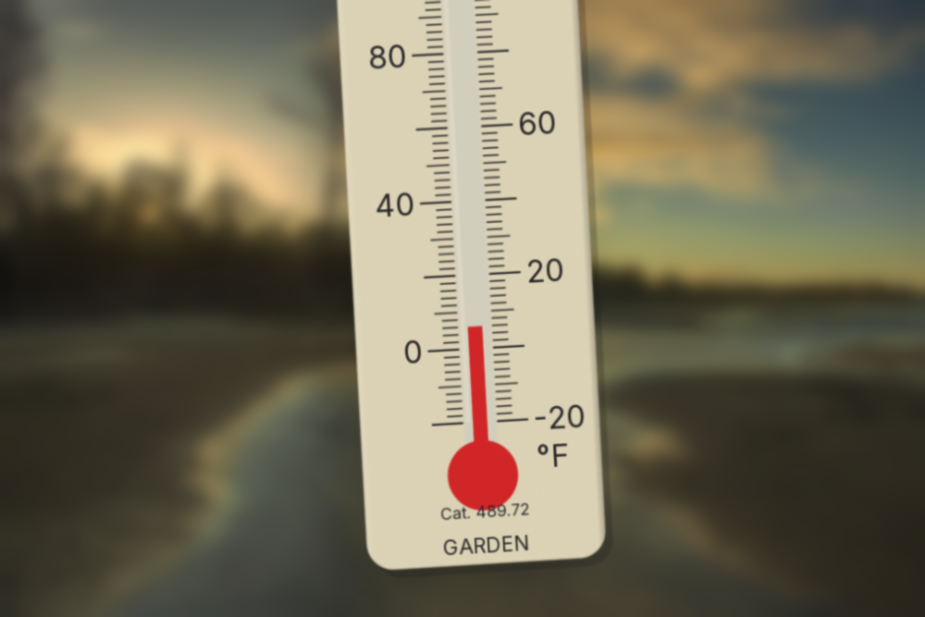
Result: 6 °F
